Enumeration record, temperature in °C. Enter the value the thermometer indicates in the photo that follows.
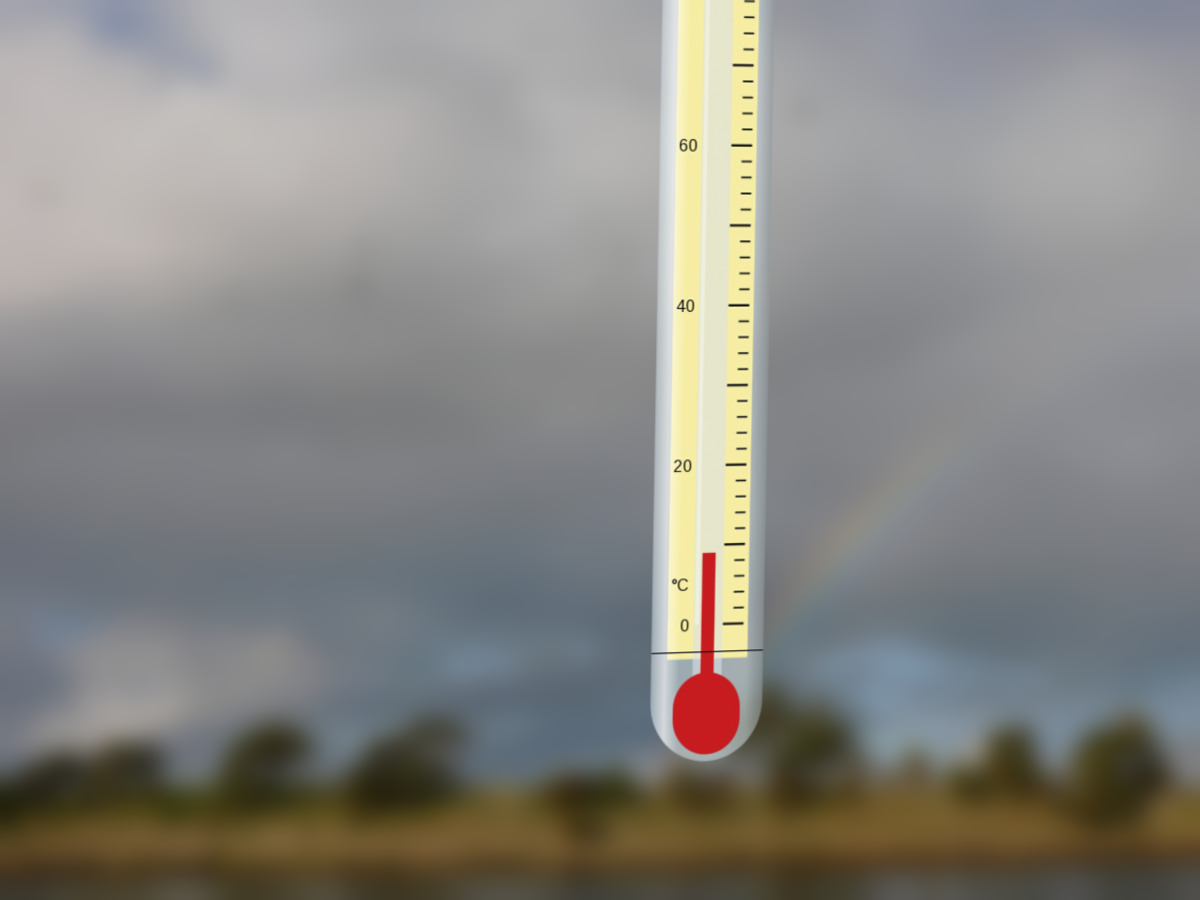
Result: 9 °C
